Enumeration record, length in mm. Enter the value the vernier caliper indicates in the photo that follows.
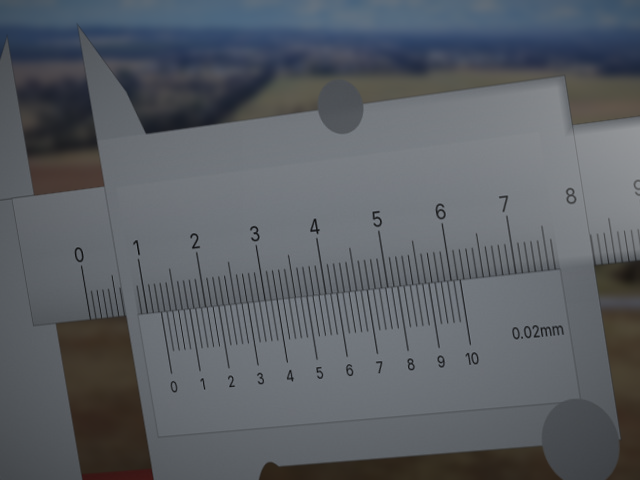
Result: 12.4 mm
